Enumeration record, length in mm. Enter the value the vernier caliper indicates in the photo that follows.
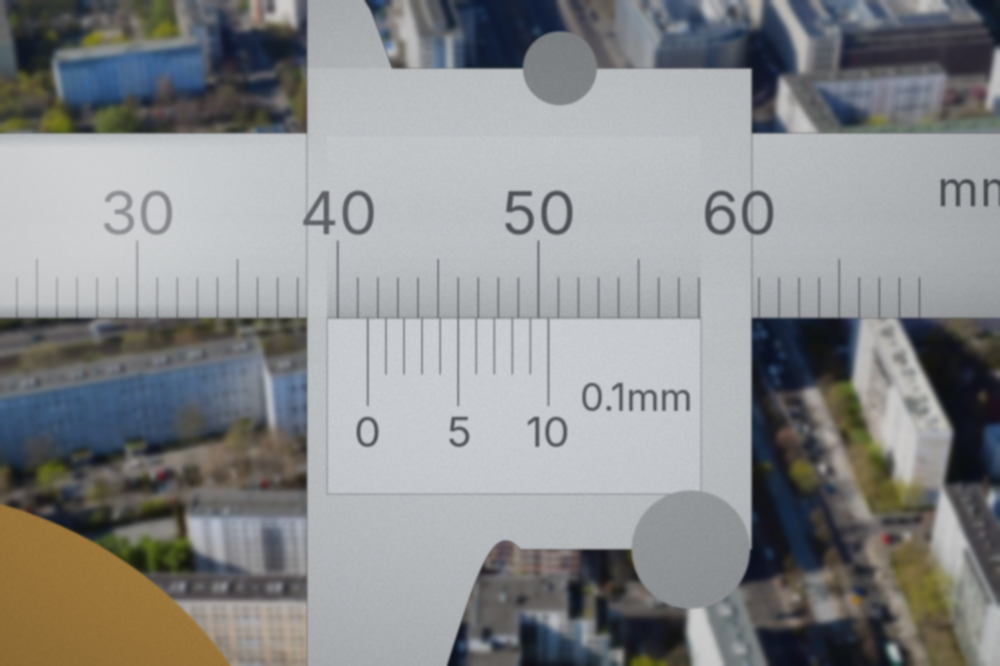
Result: 41.5 mm
